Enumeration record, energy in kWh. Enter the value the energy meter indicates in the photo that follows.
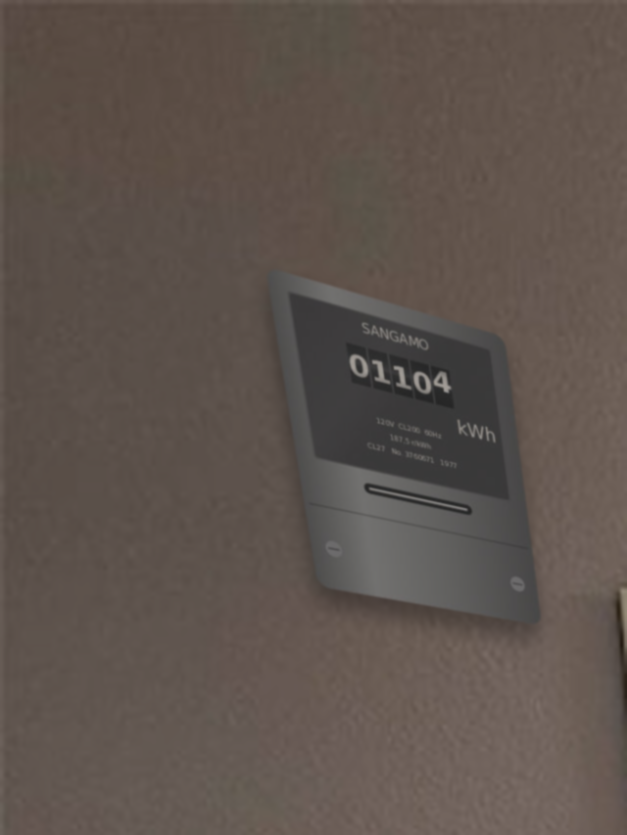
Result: 1104 kWh
